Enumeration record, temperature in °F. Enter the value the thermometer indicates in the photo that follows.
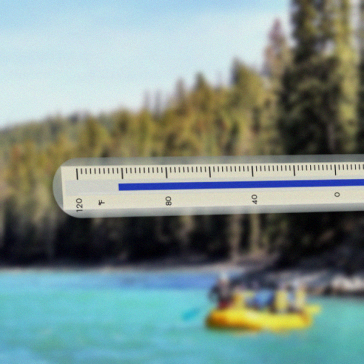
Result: 102 °F
